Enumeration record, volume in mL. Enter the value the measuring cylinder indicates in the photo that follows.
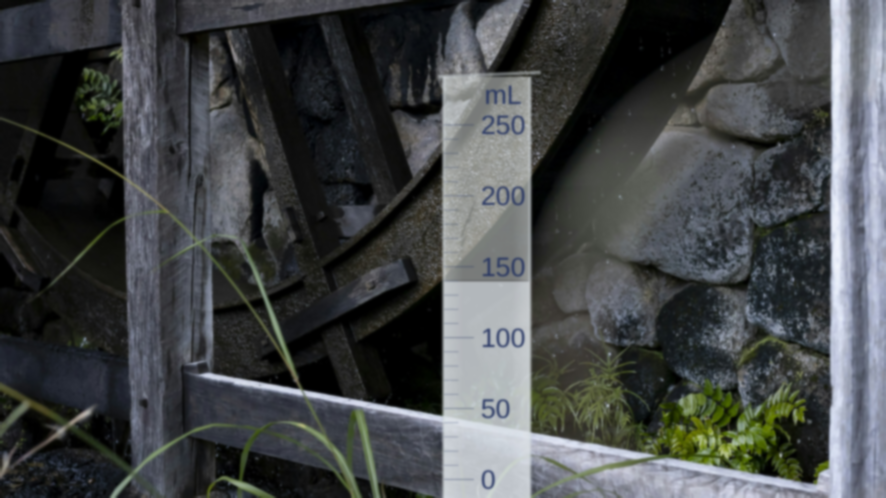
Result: 140 mL
